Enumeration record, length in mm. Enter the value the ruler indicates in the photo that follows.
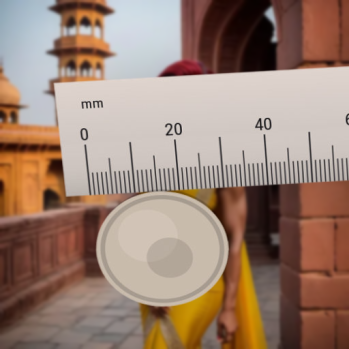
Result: 30 mm
